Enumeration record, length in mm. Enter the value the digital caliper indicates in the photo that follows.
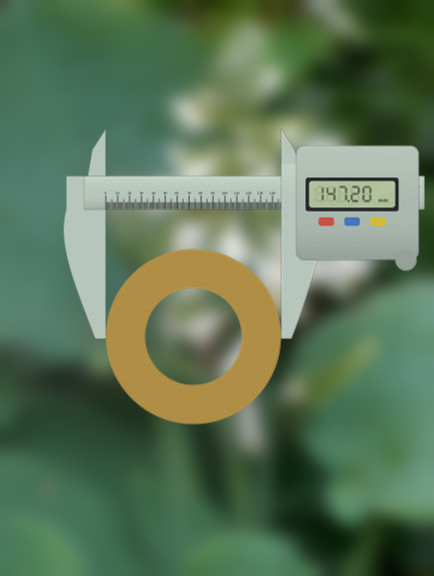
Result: 147.20 mm
